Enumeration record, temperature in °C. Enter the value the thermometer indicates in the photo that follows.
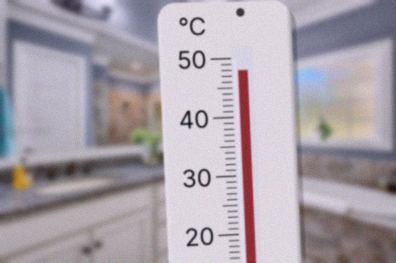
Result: 48 °C
